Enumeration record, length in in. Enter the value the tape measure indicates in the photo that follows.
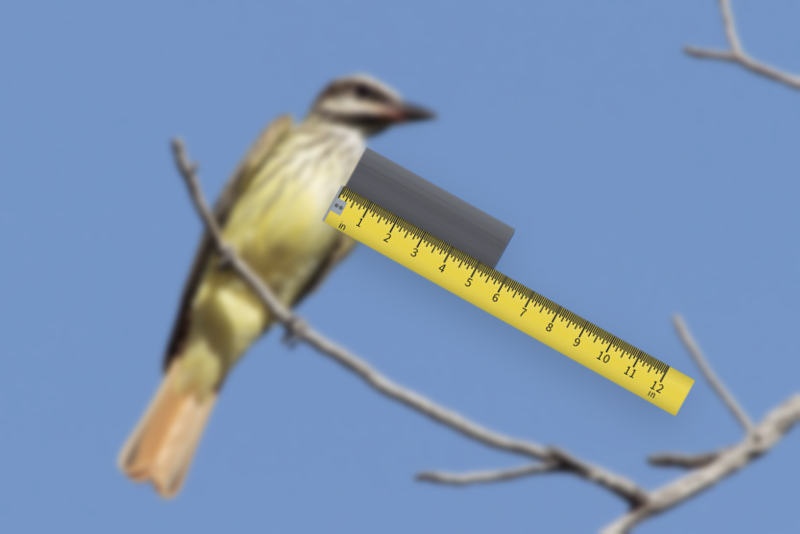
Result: 5.5 in
